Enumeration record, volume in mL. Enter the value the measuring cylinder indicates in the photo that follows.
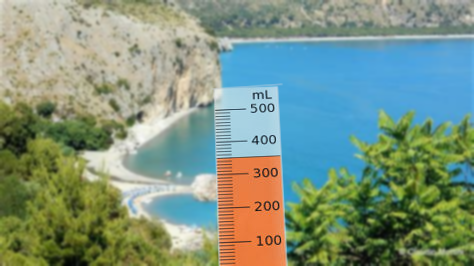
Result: 350 mL
